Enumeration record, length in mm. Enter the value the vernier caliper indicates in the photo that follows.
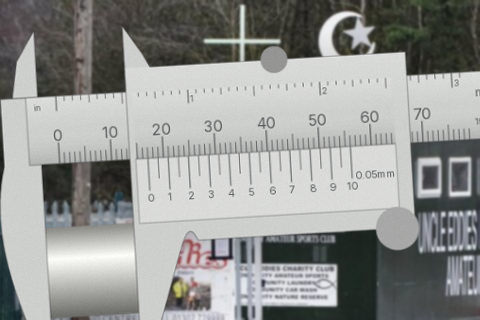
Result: 17.0 mm
